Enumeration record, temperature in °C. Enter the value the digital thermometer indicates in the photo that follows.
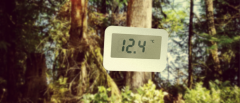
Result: 12.4 °C
